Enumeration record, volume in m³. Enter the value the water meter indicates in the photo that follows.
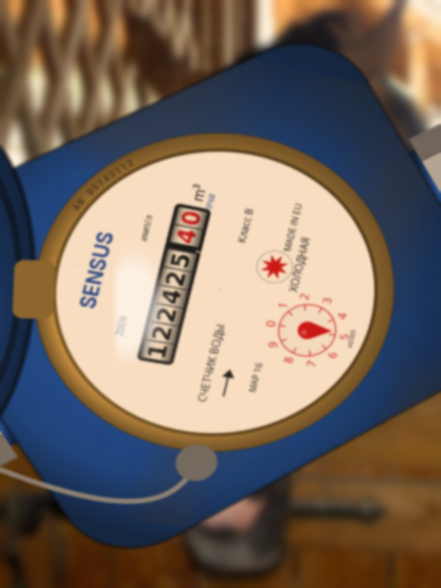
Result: 122425.404 m³
